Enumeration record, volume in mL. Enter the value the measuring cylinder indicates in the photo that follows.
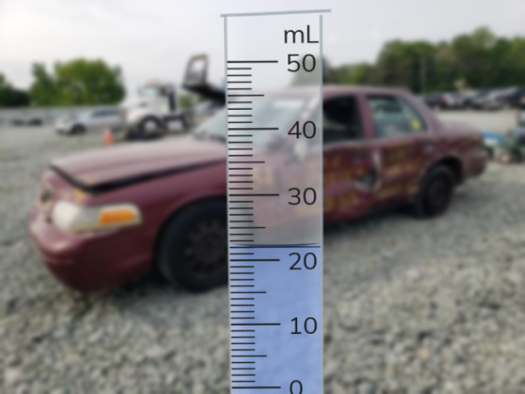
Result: 22 mL
